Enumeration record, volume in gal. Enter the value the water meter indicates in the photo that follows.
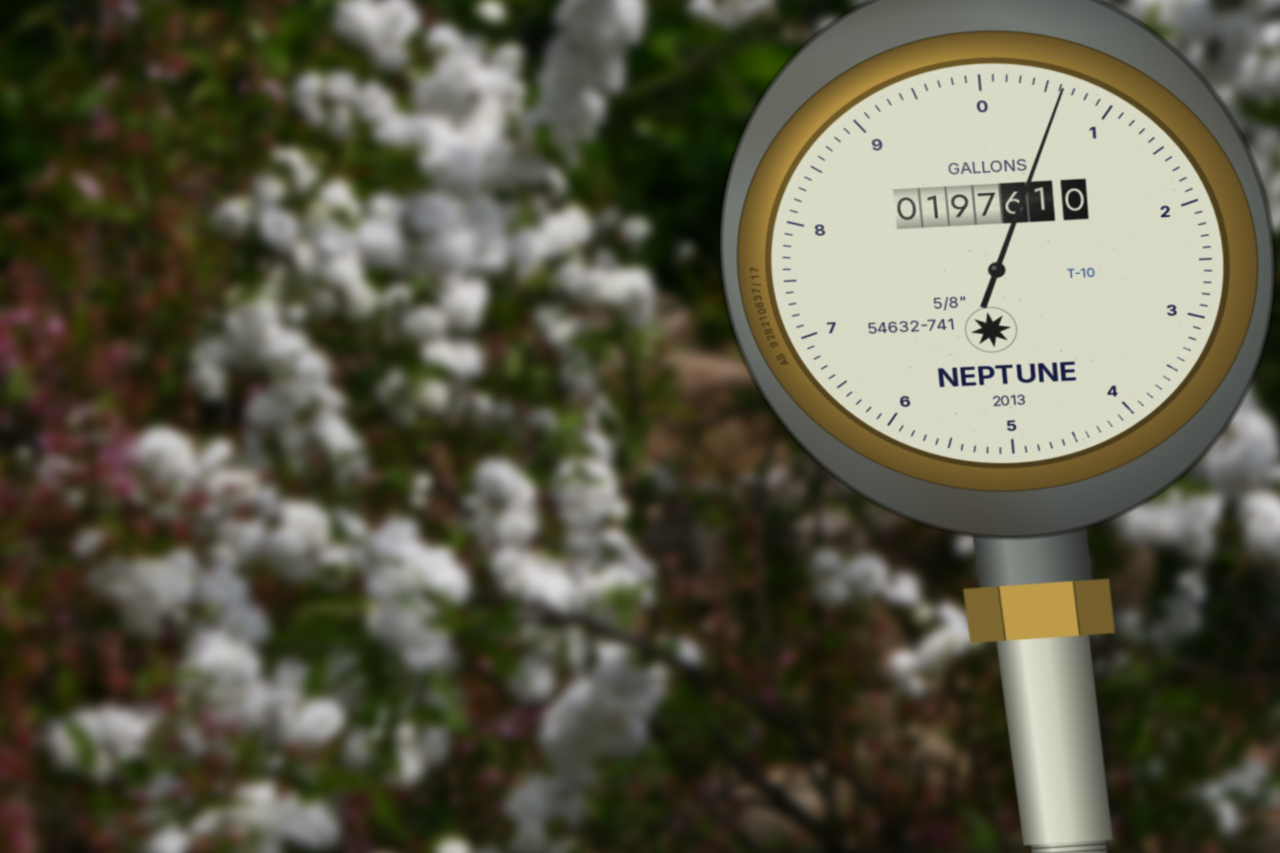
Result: 197610.6 gal
